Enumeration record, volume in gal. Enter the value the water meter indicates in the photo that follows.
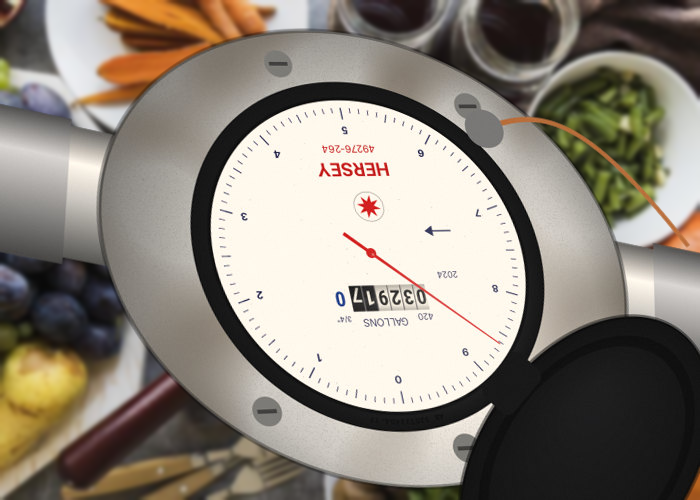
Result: 329168.6 gal
